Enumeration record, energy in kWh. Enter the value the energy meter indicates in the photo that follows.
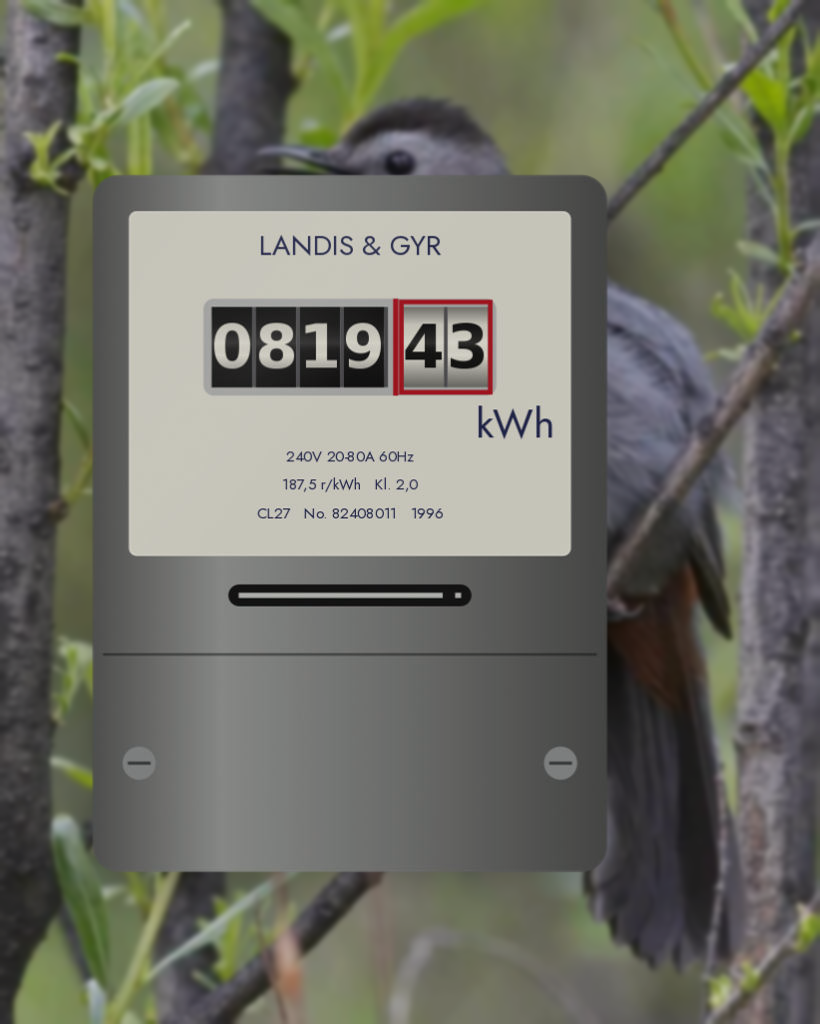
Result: 819.43 kWh
